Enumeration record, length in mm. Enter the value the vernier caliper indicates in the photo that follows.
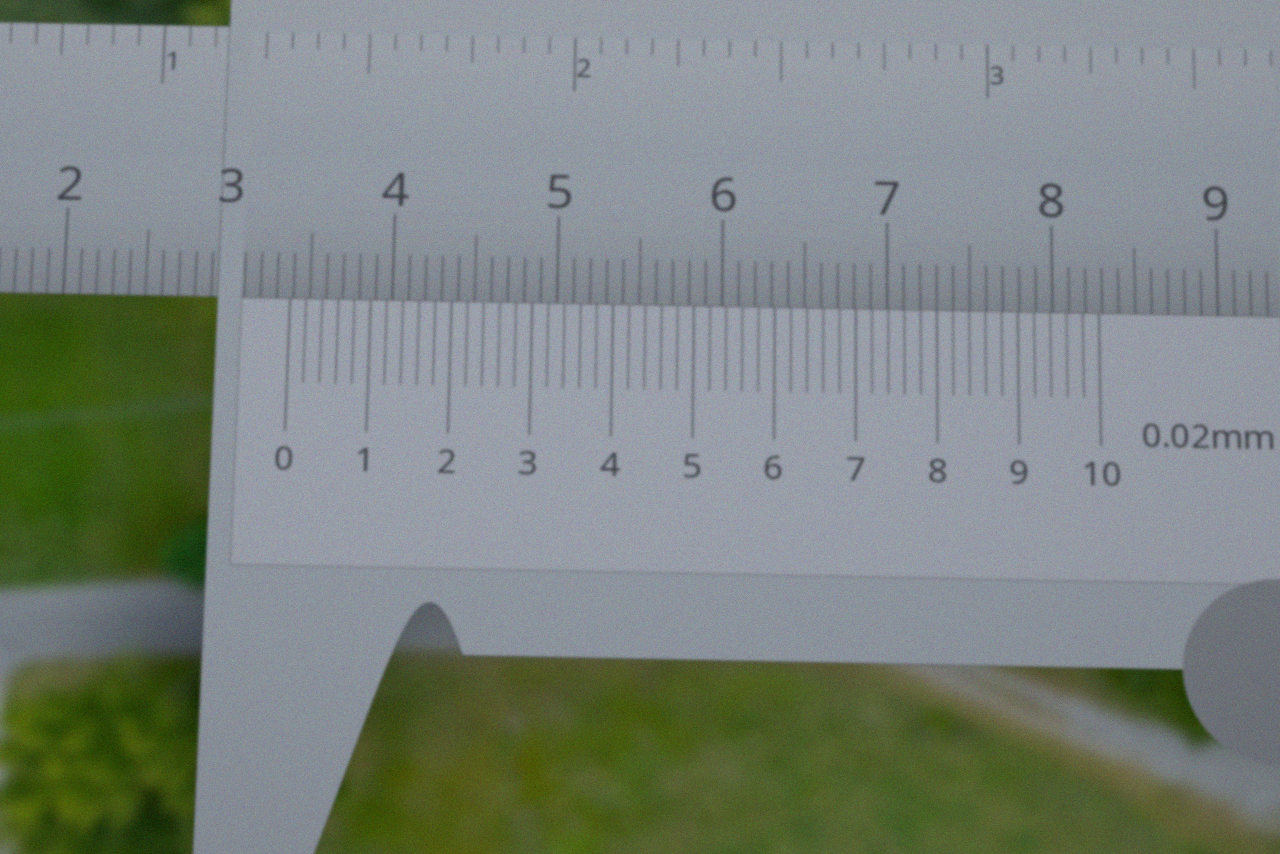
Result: 33.8 mm
